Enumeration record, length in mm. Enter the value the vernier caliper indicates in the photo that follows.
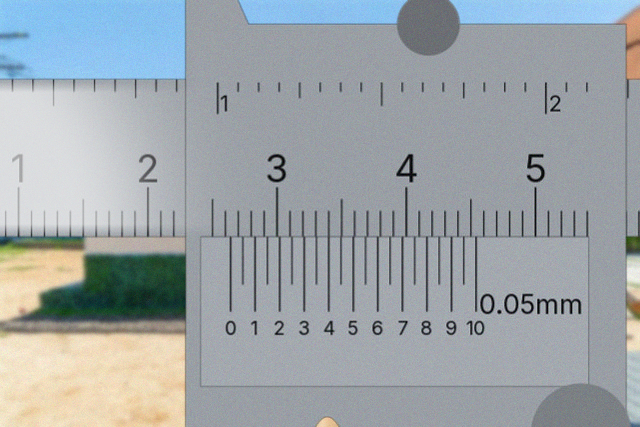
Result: 26.4 mm
